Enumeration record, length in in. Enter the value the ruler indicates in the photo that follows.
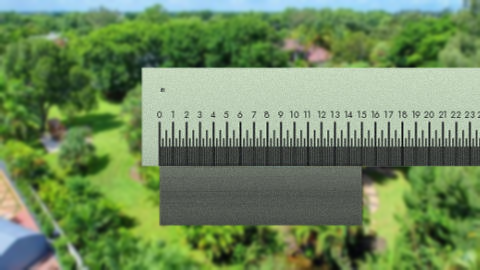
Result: 15 in
